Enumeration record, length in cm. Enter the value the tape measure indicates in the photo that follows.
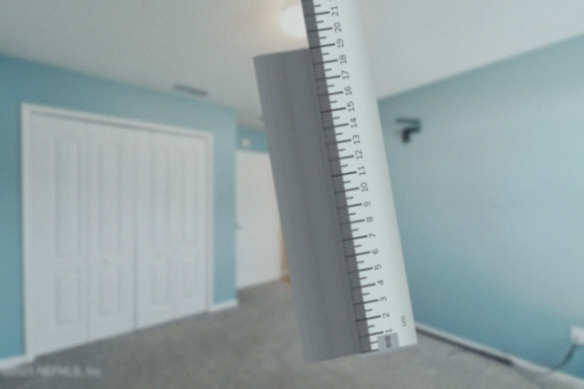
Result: 19 cm
